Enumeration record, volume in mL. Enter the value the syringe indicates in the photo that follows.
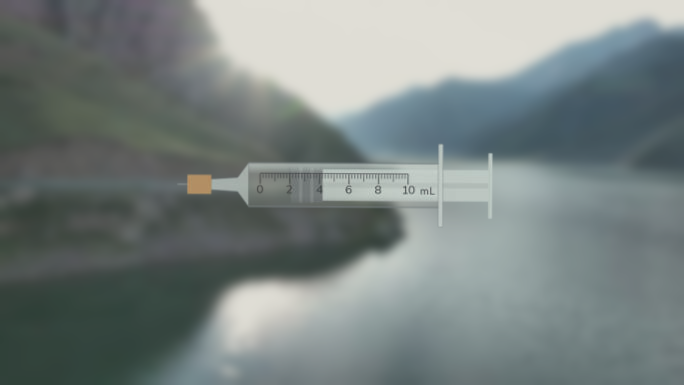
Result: 2 mL
